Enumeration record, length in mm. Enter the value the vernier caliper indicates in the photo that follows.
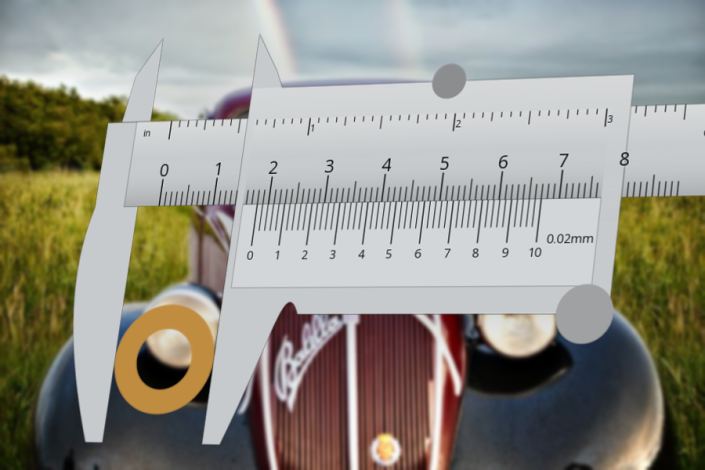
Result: 18.0 mm
